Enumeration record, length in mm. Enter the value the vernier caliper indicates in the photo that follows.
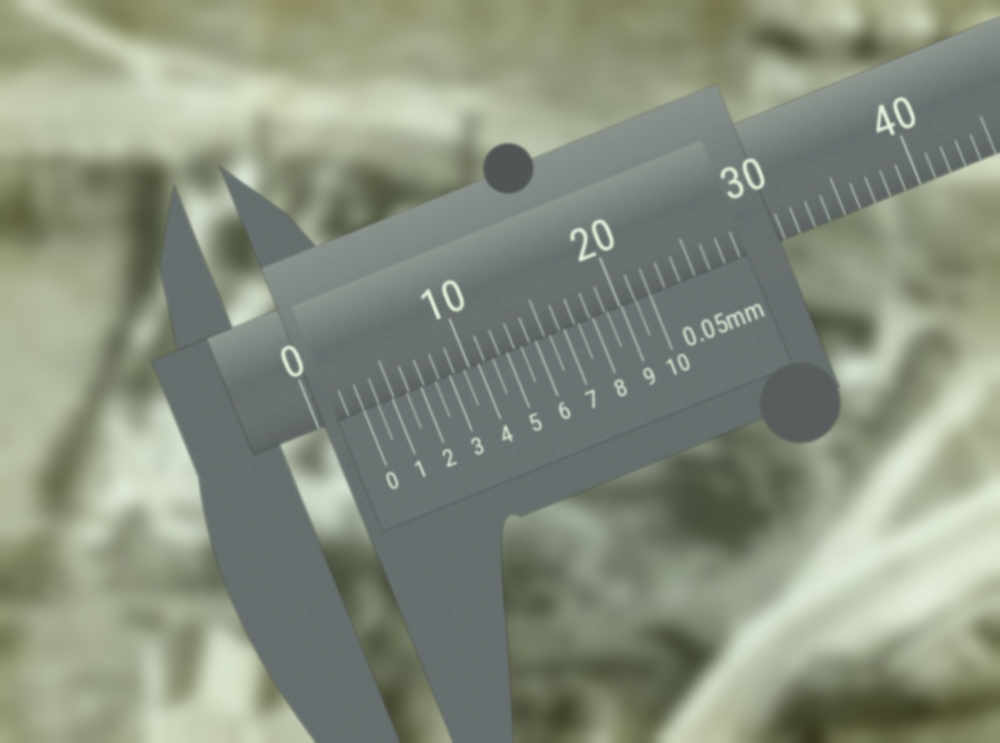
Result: 3.0 mm
